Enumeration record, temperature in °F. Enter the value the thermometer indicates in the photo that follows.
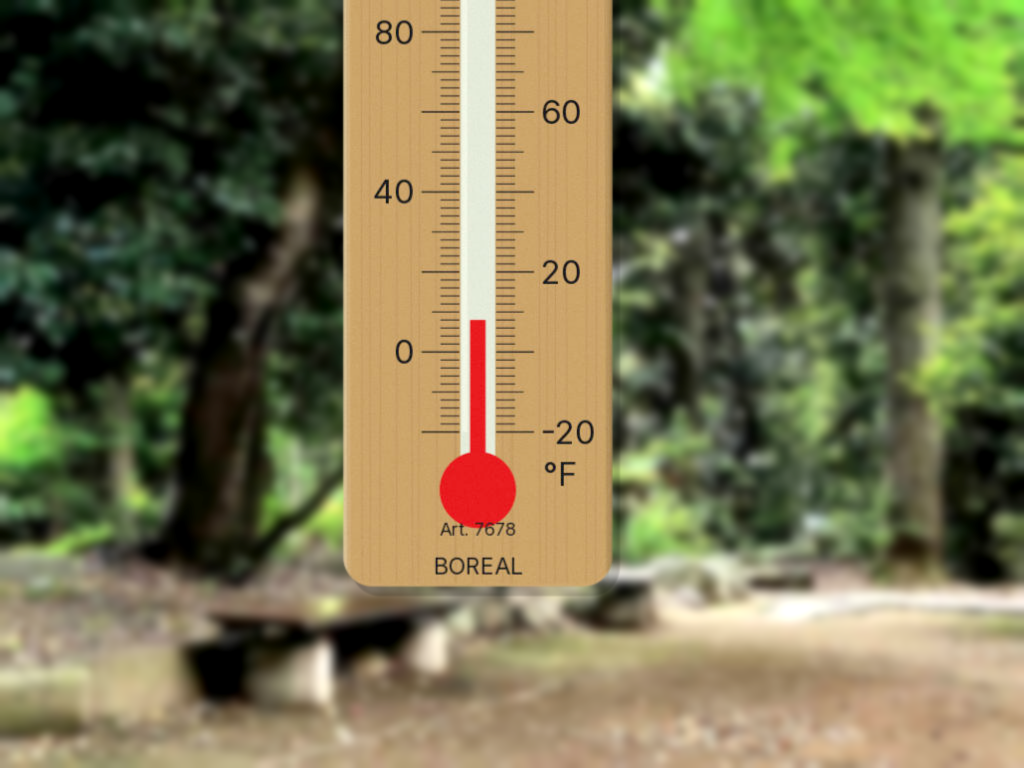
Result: 8 °F
